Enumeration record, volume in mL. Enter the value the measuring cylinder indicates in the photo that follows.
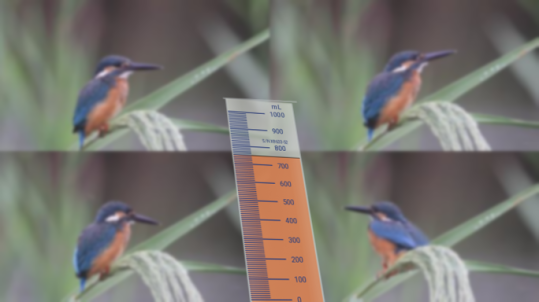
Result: 750 mL
